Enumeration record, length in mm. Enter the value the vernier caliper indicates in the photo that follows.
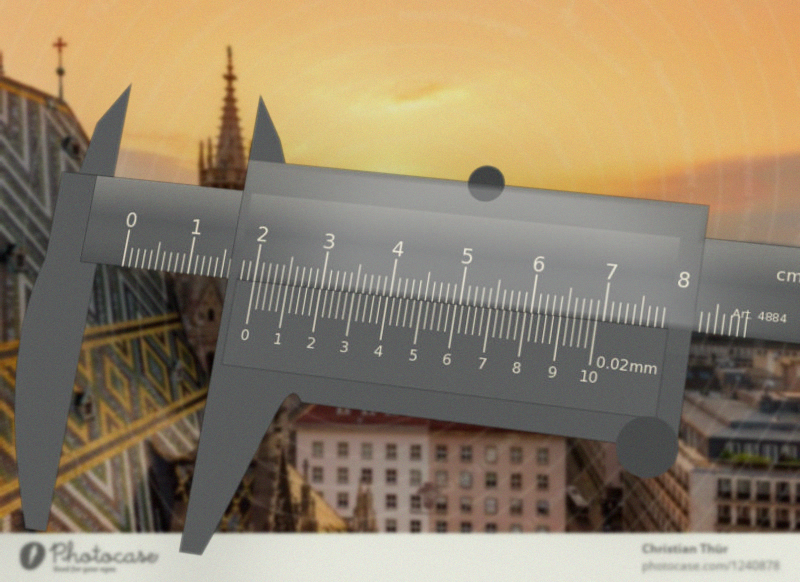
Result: 20.0 mm
